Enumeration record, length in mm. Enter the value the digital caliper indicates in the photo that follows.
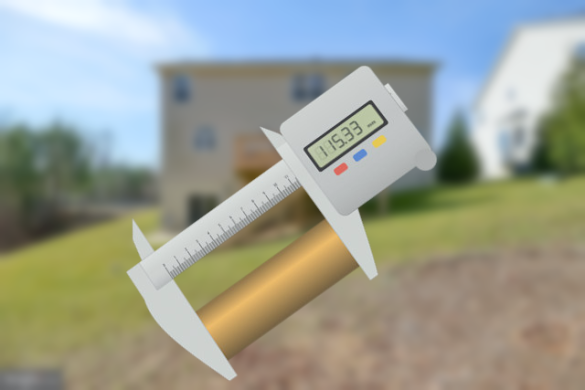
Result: 115.33 mm
